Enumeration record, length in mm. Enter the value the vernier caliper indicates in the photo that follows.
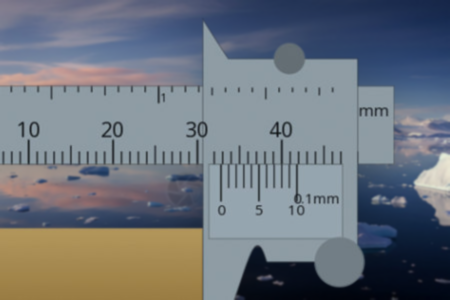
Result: 32.8 mm
